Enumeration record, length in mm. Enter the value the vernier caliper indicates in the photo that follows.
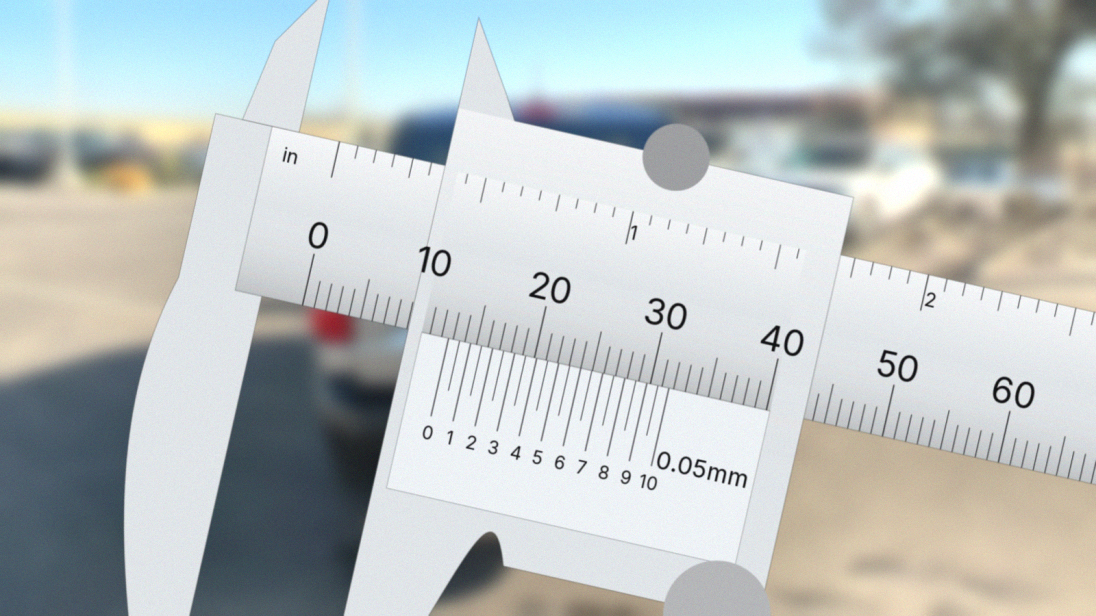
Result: 12.6 mm
